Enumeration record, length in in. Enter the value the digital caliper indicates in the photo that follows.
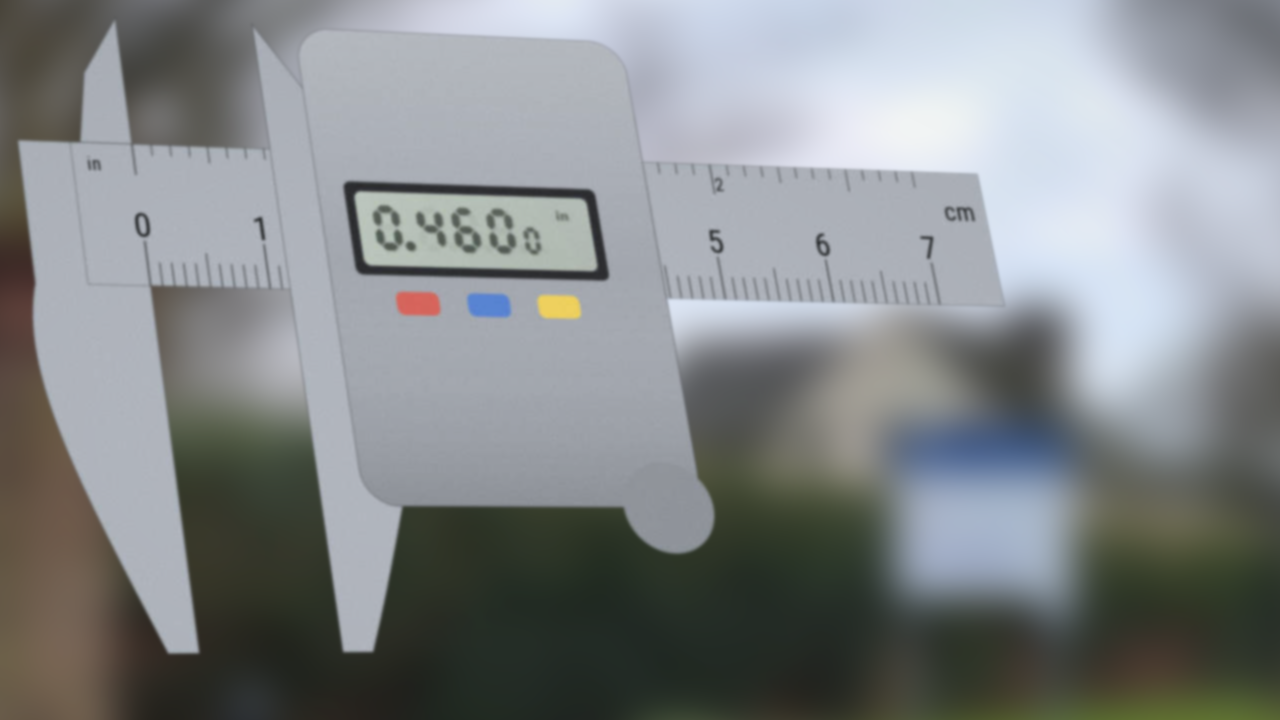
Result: 0.4600 in
